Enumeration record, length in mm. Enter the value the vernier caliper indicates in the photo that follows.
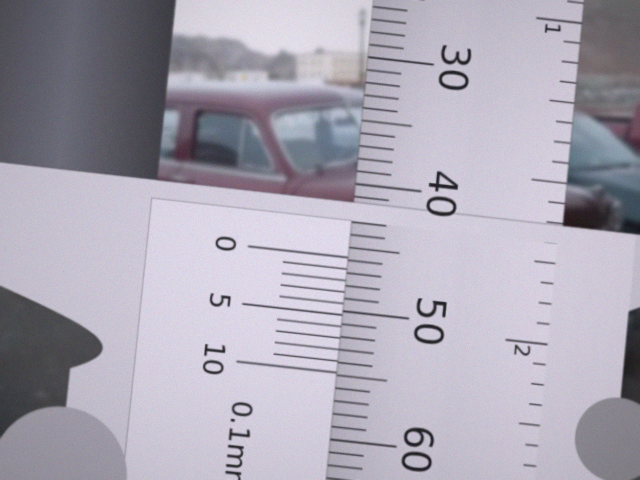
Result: 45.8 mm
